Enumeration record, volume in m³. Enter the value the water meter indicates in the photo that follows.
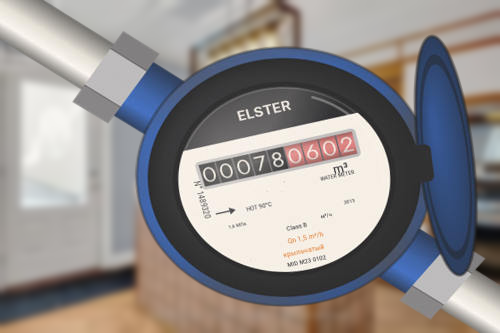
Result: 78.0602 m³
